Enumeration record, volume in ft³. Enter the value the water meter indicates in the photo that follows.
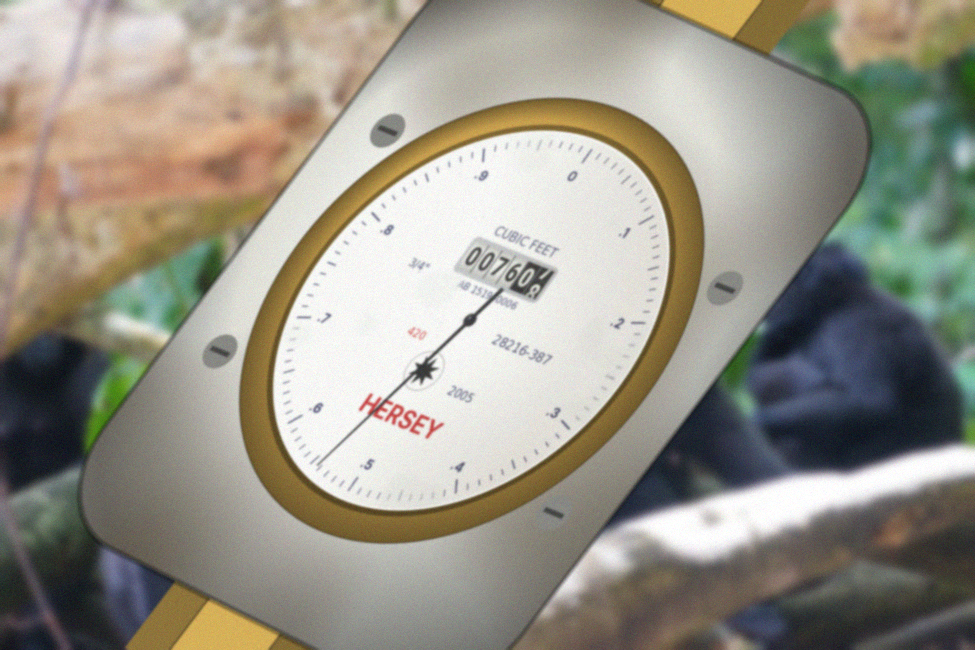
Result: 7607.54 ft³
